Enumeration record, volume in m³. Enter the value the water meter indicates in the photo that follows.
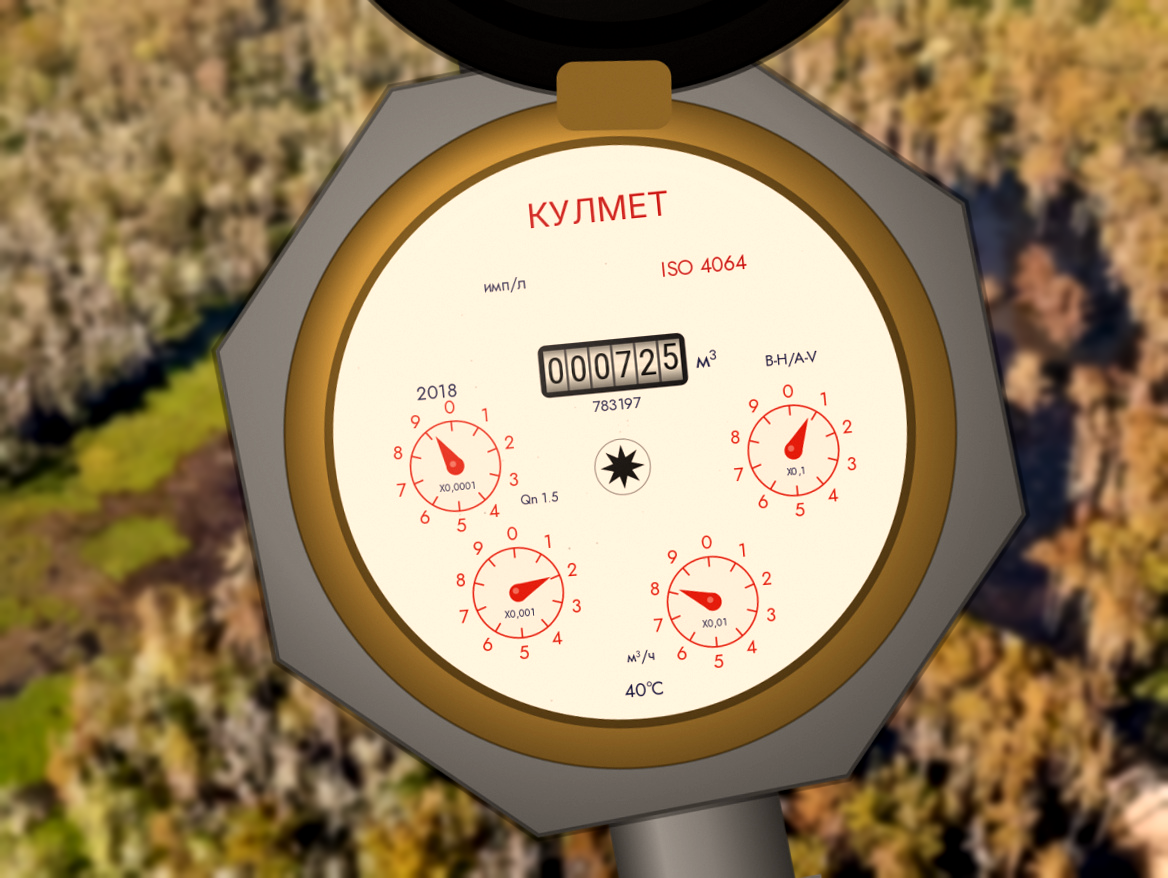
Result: 725.0819 m³
